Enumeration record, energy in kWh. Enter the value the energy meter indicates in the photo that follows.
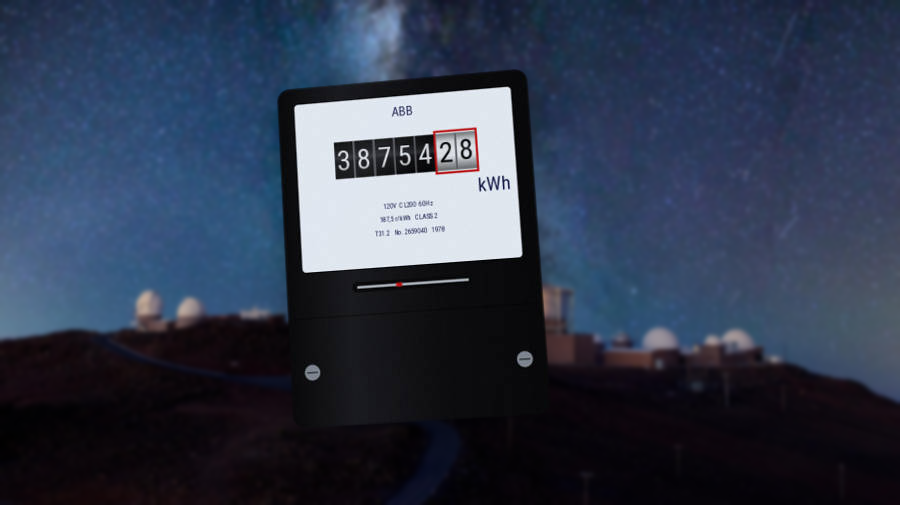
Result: 38754.28 kWh
